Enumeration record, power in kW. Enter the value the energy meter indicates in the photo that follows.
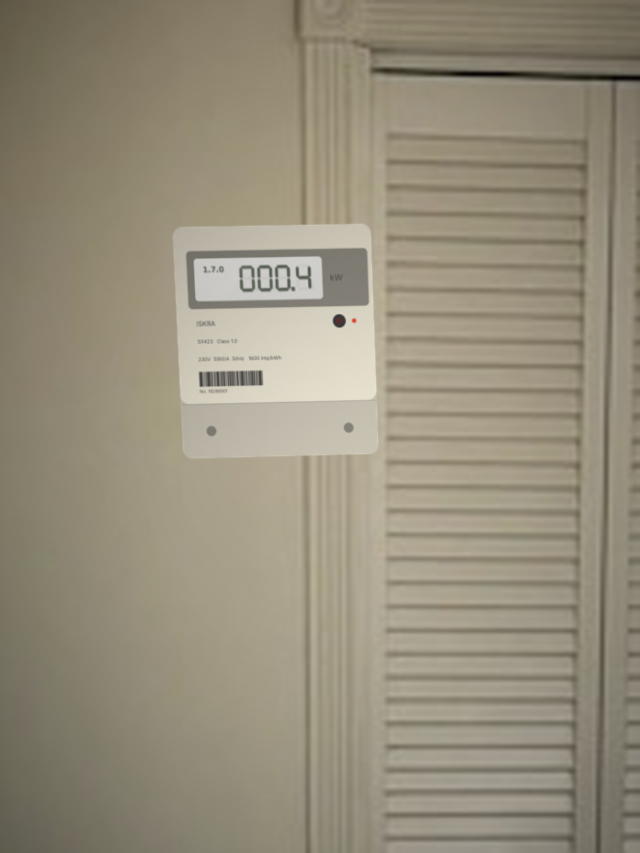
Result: 0.4 kW
